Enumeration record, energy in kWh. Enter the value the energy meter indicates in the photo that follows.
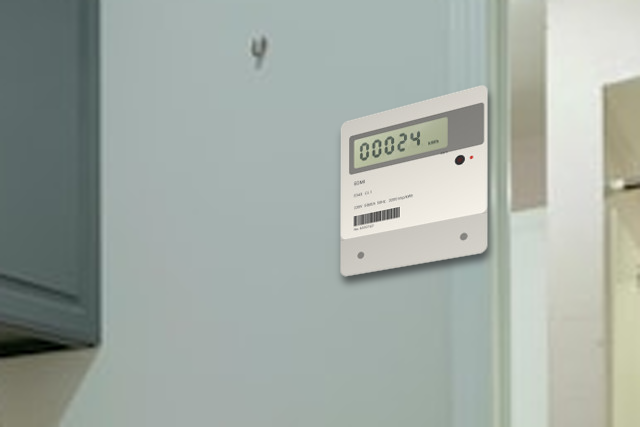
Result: 24 kWh
